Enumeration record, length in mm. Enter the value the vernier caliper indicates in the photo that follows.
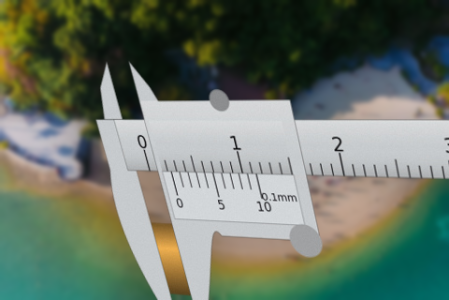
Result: 2.4 mm
